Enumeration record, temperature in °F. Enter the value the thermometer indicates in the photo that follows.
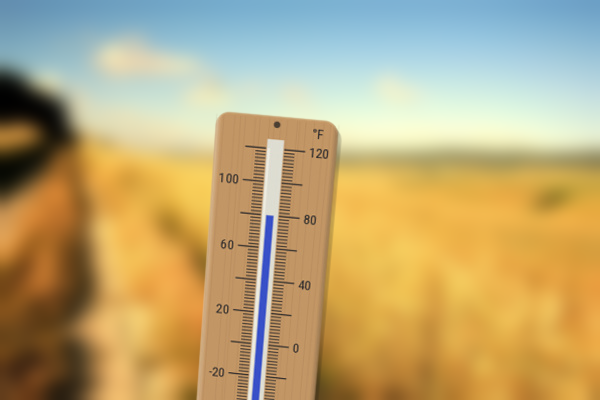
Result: 80 °F
